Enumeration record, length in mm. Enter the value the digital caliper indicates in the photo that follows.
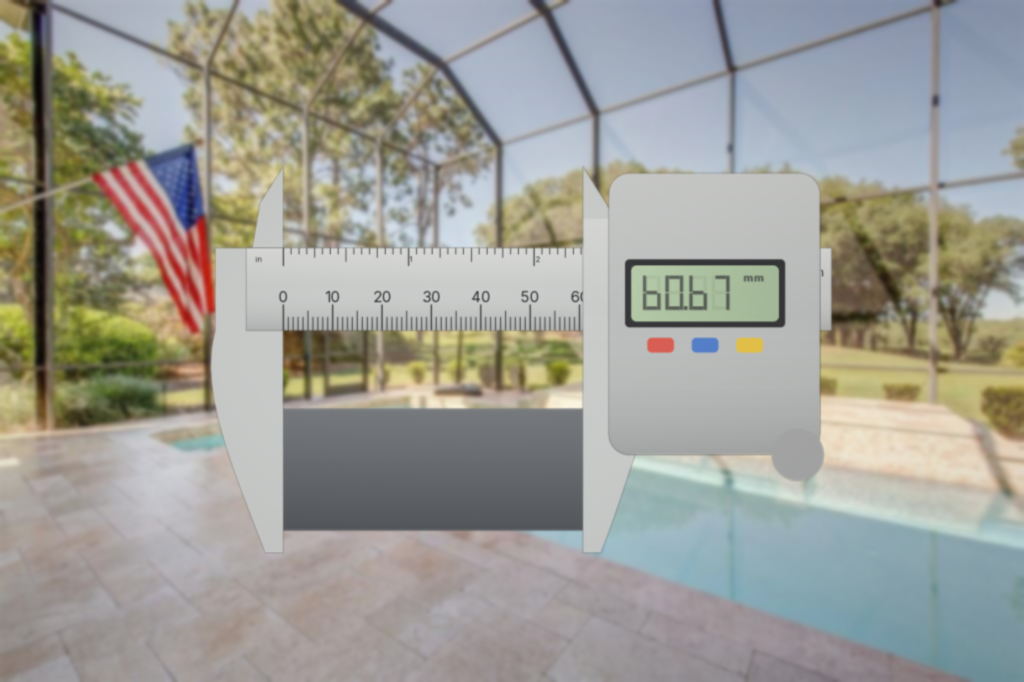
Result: 60.67 mm
